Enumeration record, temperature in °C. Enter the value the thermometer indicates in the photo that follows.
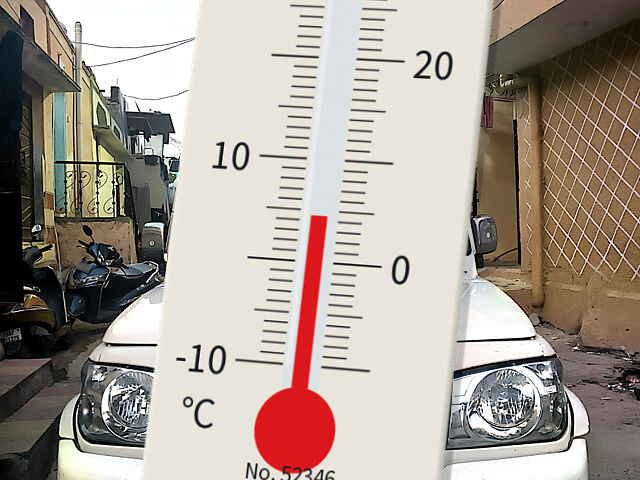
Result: 4.5 °C
